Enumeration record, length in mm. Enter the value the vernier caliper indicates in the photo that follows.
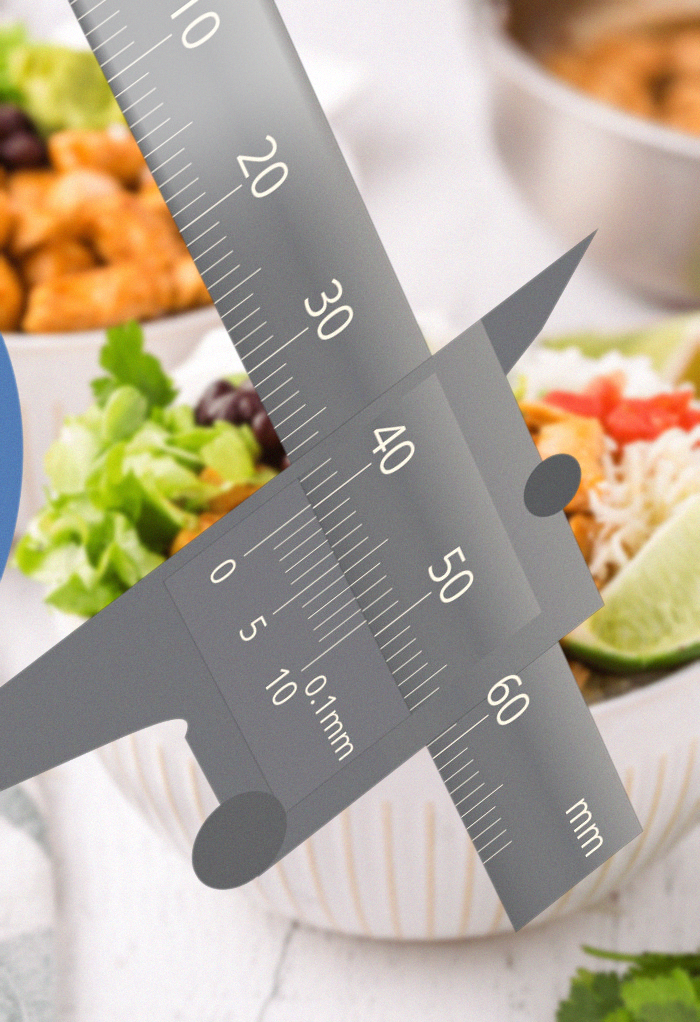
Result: 39.7 mm
